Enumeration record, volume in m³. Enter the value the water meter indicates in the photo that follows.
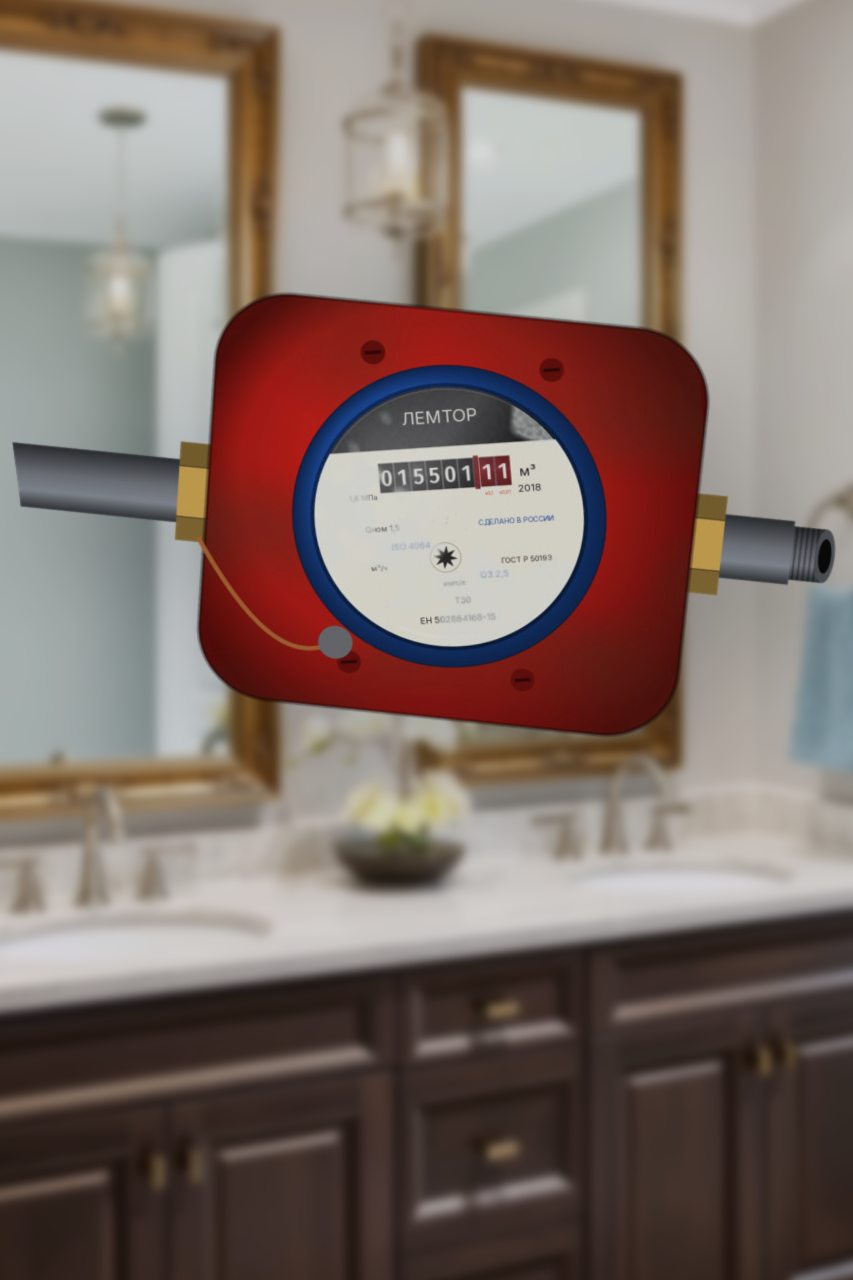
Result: 15501.11 m³
